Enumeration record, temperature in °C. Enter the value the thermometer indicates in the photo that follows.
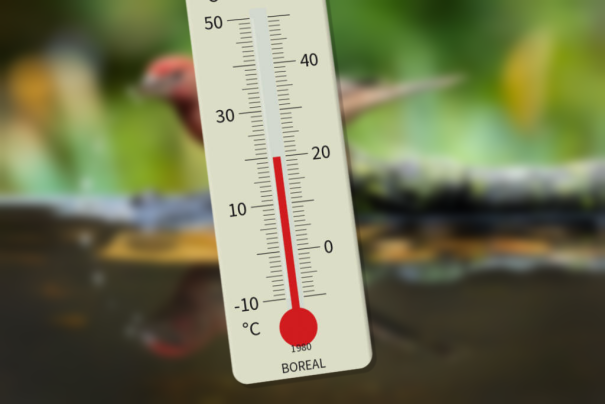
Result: 20 °C
